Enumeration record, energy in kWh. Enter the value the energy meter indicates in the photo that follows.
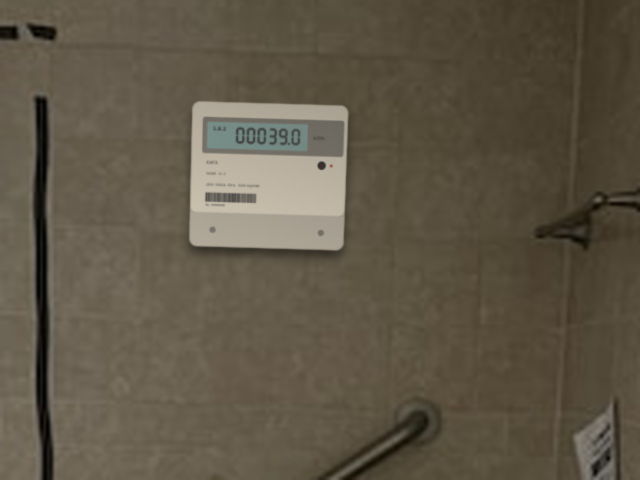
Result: 39.0 kWh
